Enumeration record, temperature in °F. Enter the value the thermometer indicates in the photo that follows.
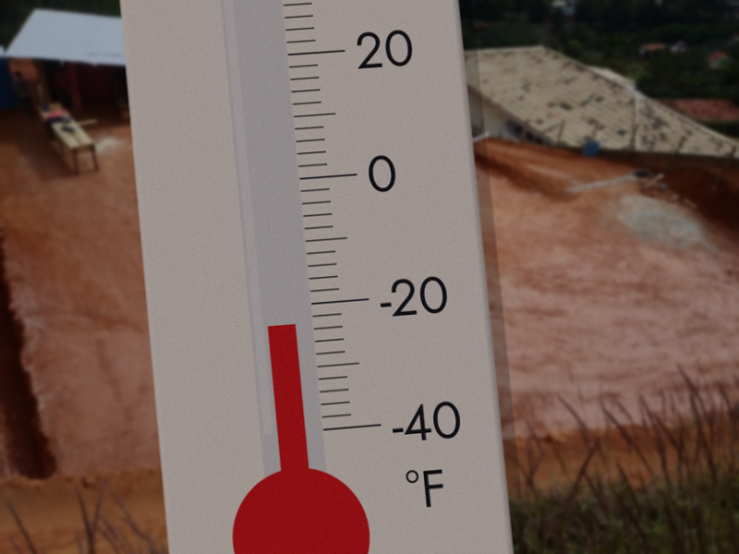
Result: -23 °F
